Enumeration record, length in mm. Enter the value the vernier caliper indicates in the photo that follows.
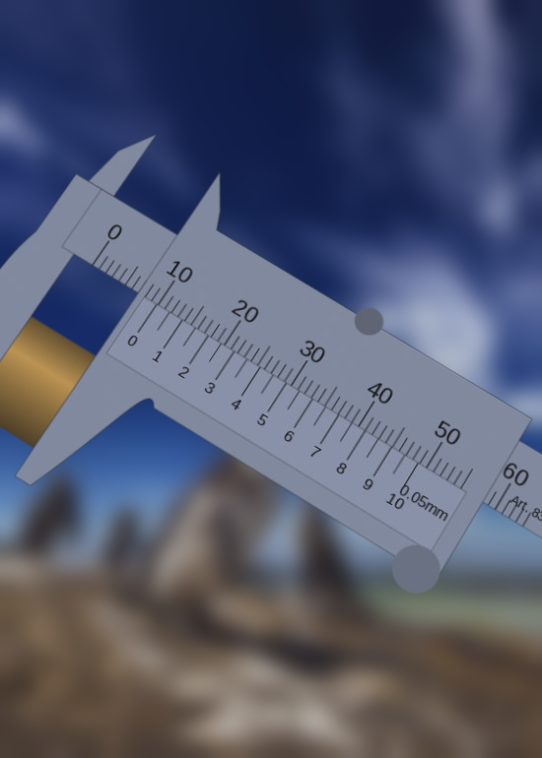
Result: 9.8 mm
